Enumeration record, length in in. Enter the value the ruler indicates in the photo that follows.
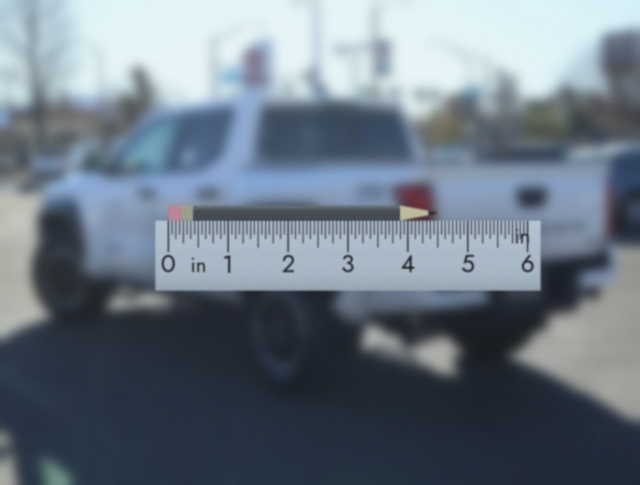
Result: 4.5 in
